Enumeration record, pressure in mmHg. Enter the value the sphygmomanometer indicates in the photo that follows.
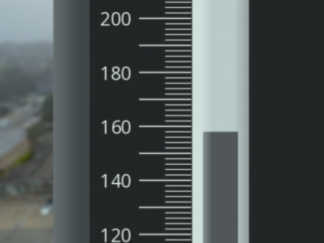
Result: 158 mmHg
